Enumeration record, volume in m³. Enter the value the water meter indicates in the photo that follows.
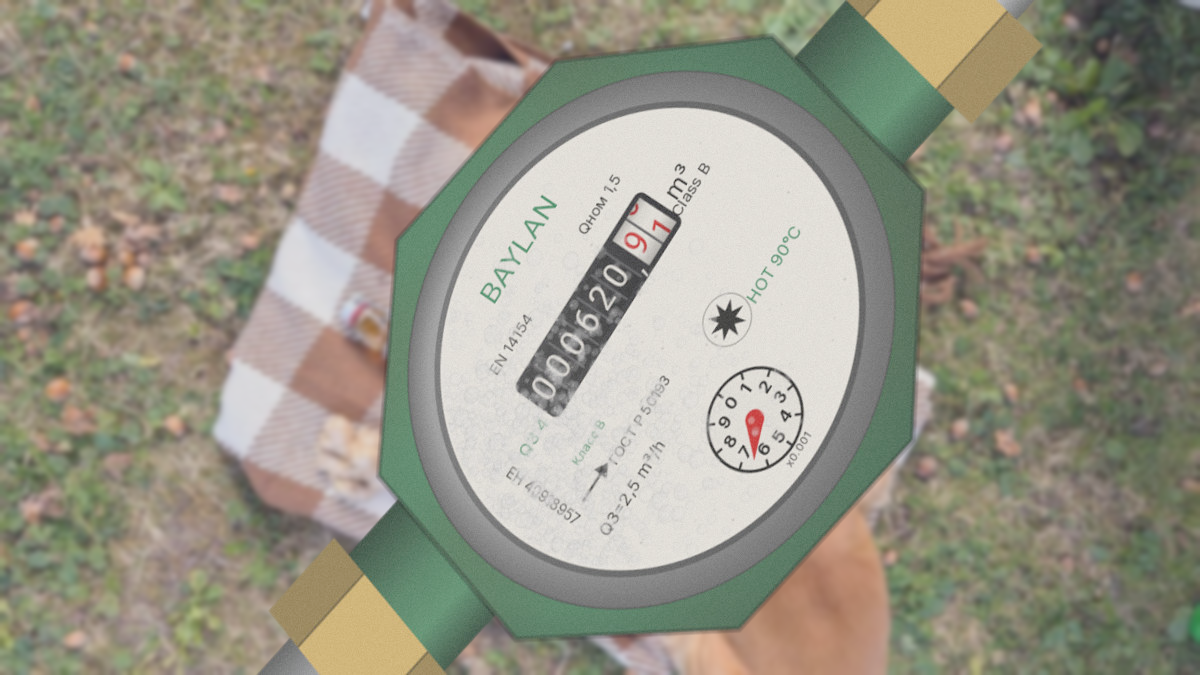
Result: 620.906 m³
